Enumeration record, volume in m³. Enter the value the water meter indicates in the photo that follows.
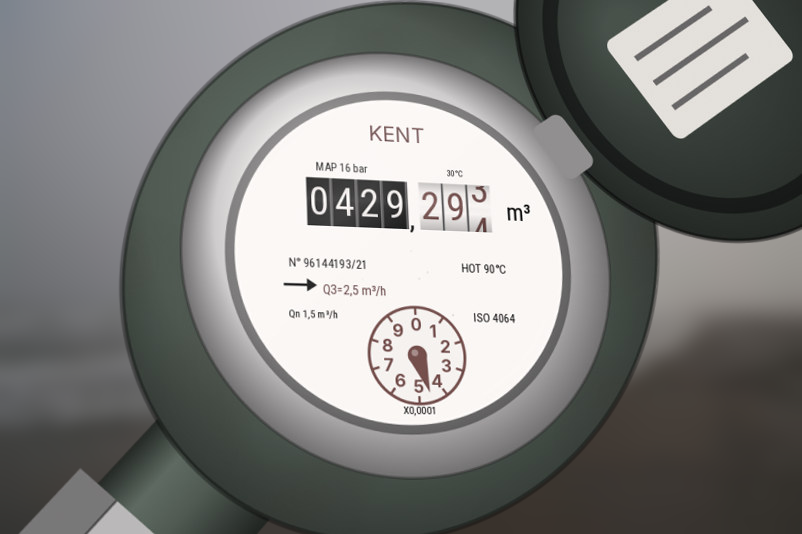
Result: 429.2934 m³
